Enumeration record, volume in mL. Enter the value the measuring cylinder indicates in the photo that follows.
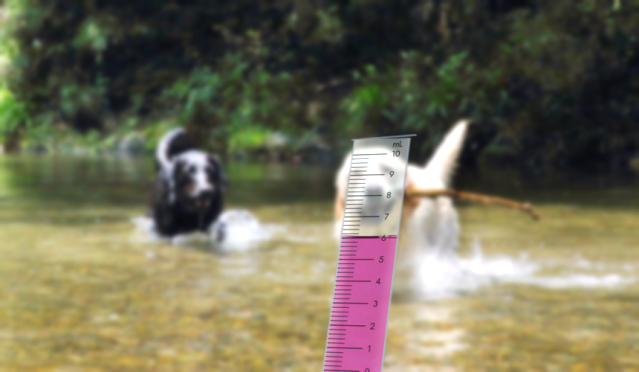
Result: 6 mL
